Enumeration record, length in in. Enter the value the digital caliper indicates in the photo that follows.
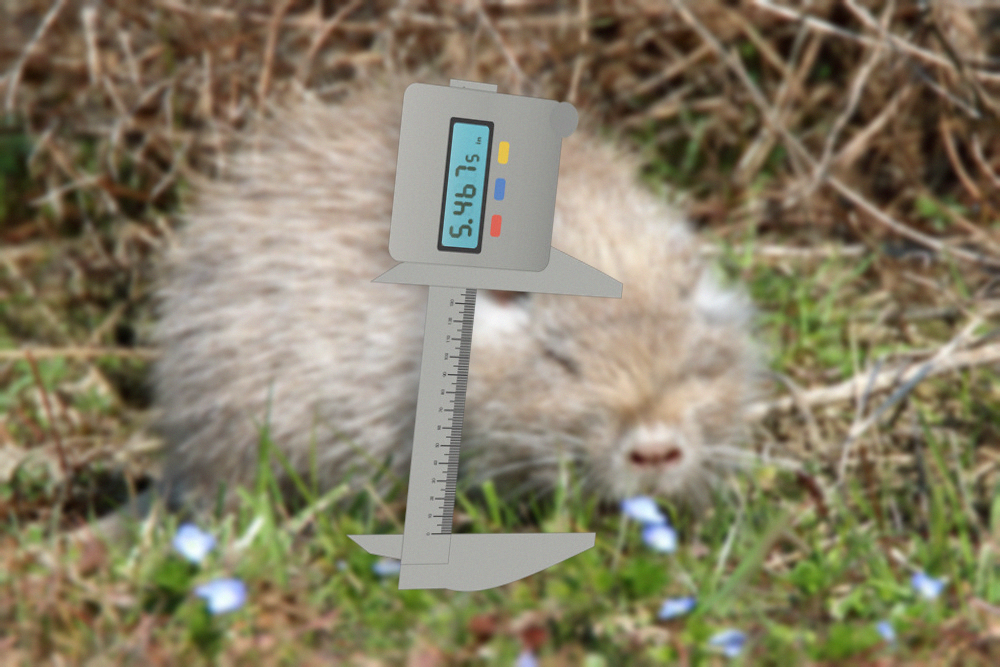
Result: 5.4675 in
